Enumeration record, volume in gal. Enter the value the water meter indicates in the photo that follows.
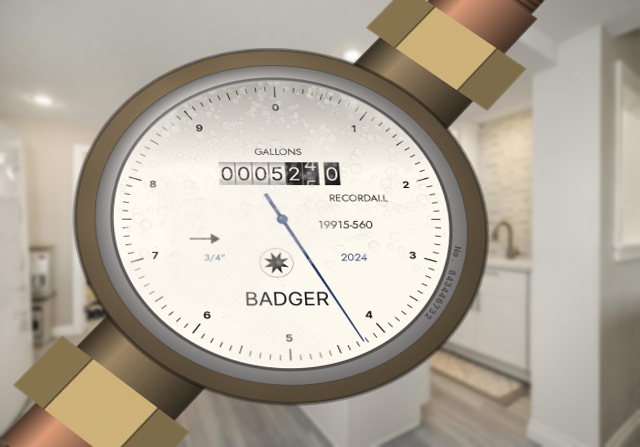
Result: 5244.2 gal
